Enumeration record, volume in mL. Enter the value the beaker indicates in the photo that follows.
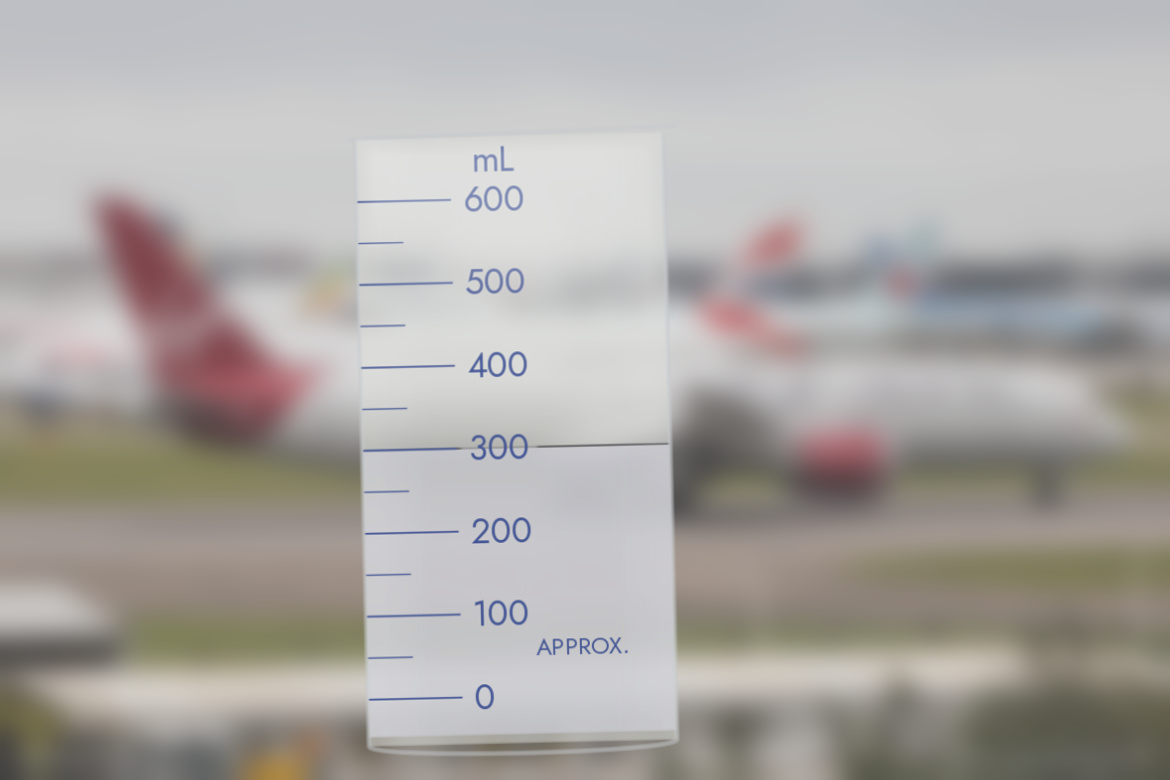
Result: 300 mL
